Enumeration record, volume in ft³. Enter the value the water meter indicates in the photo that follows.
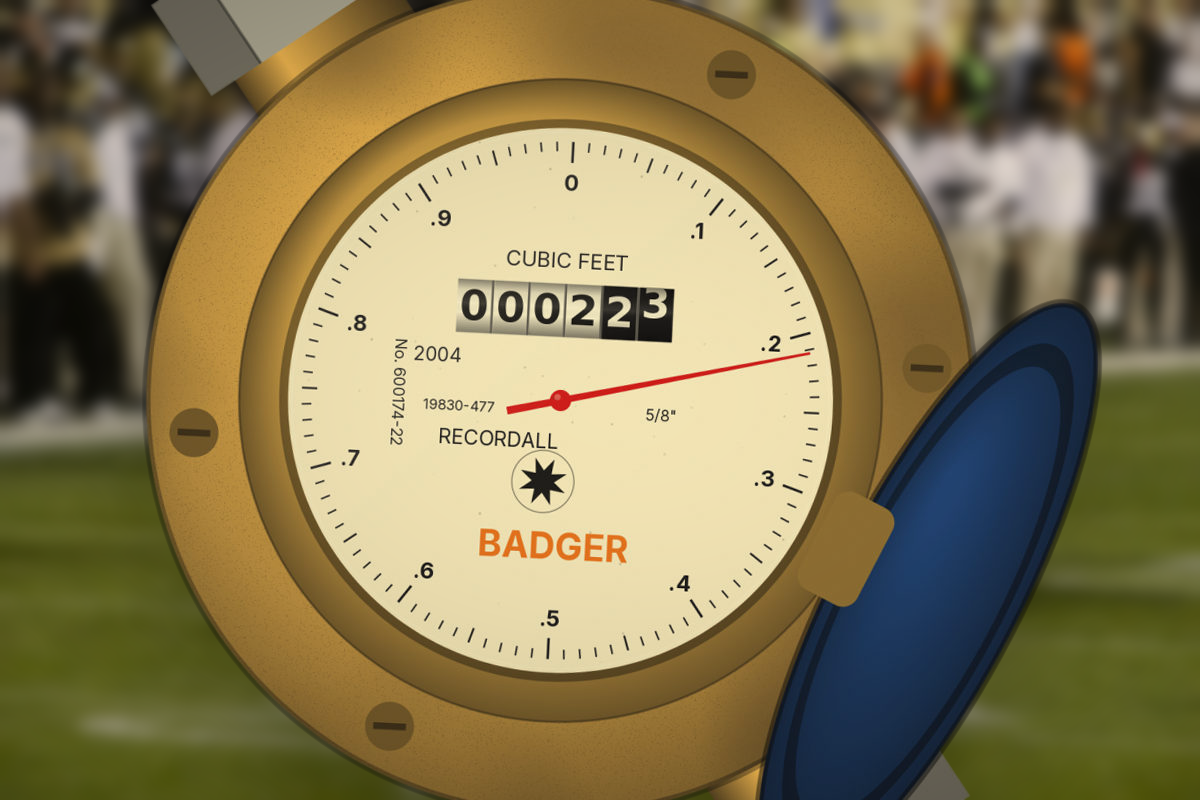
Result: 223.21 ft³
